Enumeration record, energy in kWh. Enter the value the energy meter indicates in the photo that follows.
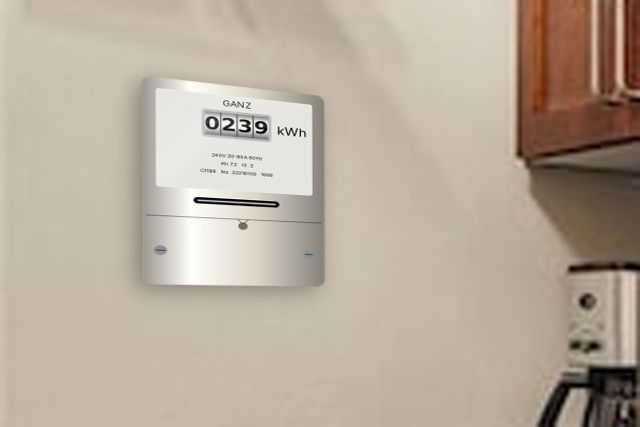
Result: 239 kWh
